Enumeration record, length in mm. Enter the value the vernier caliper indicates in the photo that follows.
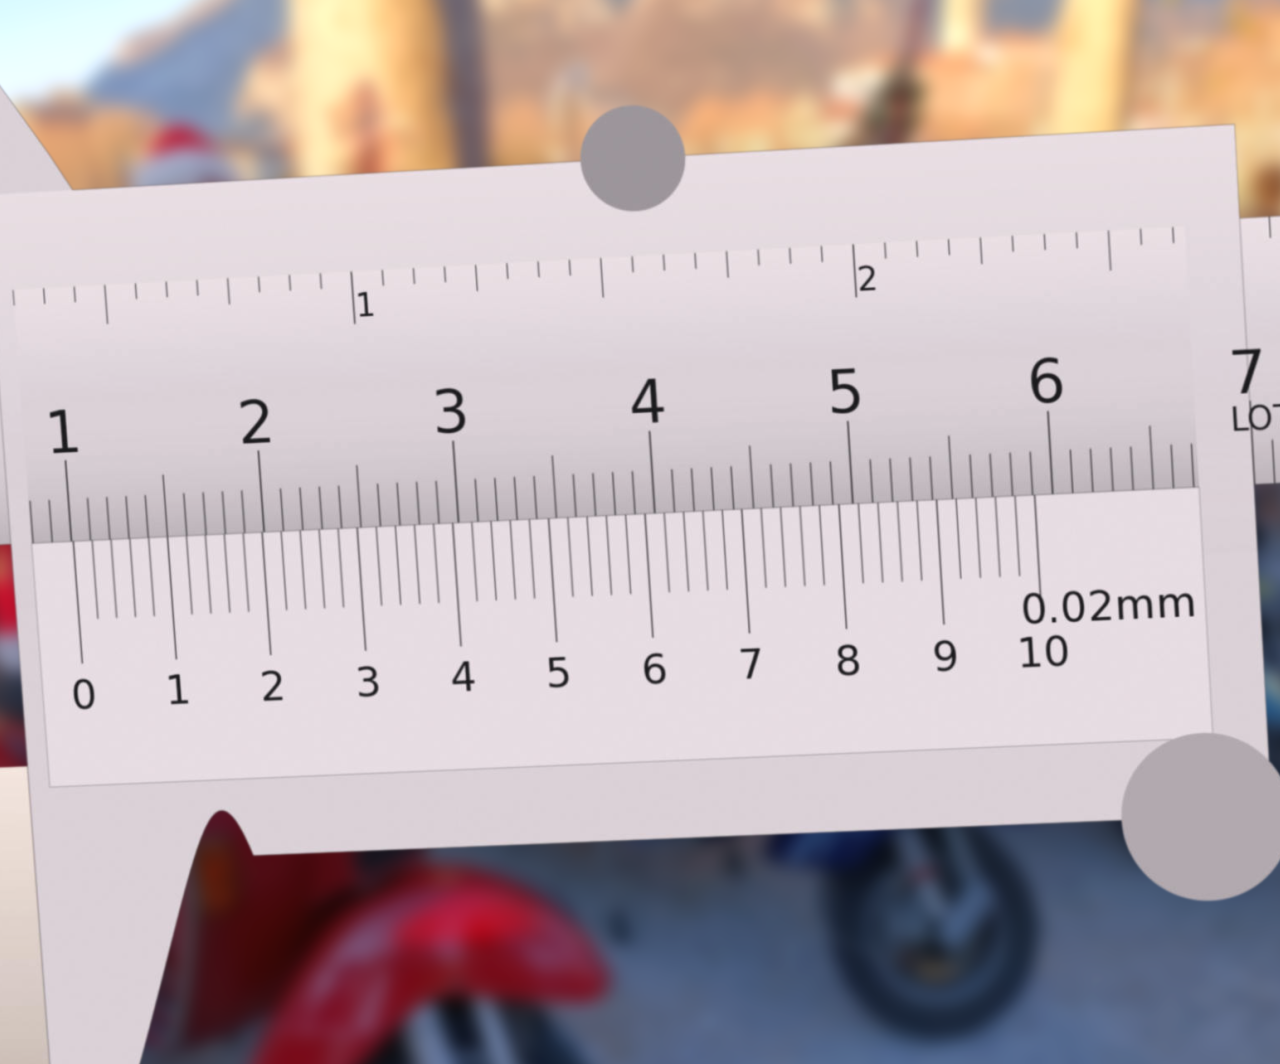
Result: 10.1 mm
